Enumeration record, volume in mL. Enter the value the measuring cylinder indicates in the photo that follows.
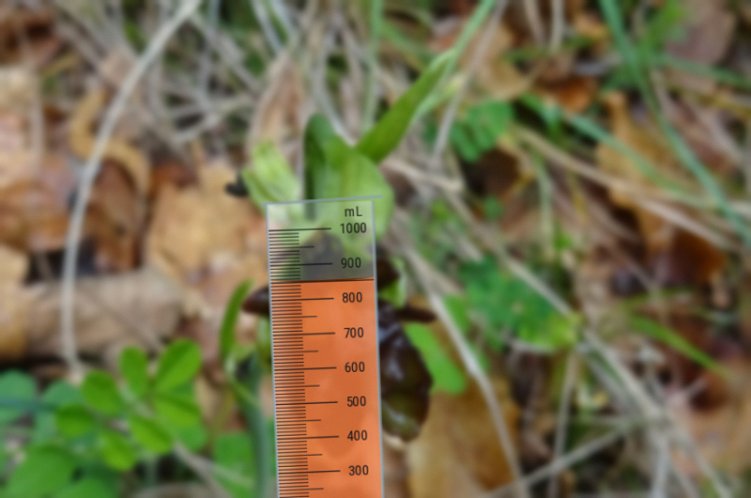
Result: 850 mL
